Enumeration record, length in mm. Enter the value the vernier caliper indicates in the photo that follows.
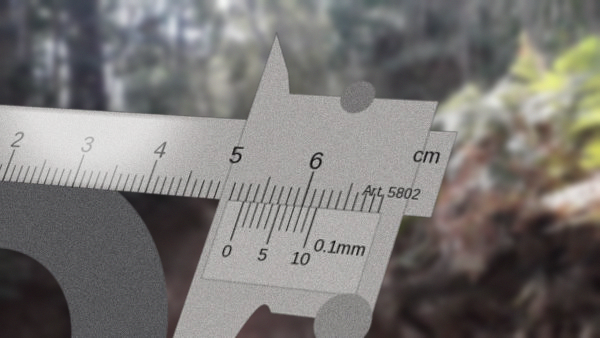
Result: 52.8 mm
